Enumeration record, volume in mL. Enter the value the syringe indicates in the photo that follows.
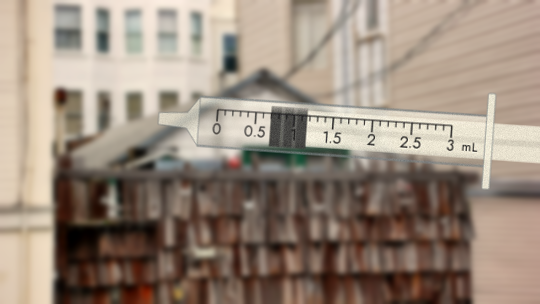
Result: 0.7 mL
